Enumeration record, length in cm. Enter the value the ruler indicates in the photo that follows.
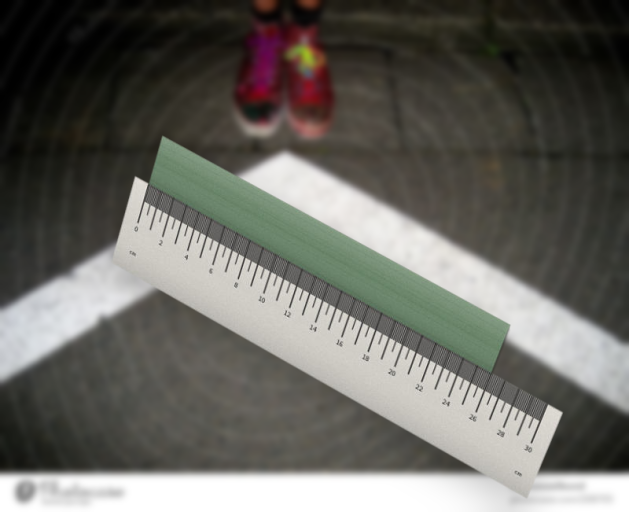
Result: 26 cm
